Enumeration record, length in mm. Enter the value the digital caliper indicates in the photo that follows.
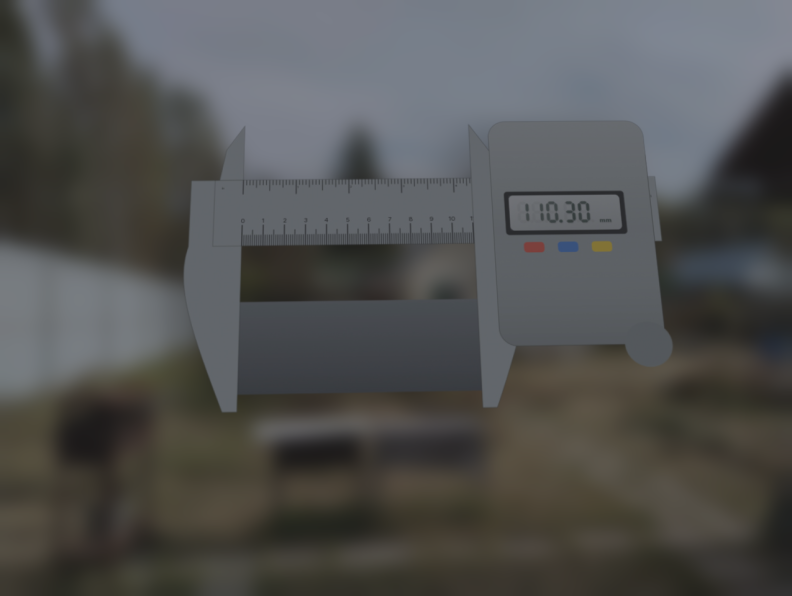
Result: 110.30 mm
